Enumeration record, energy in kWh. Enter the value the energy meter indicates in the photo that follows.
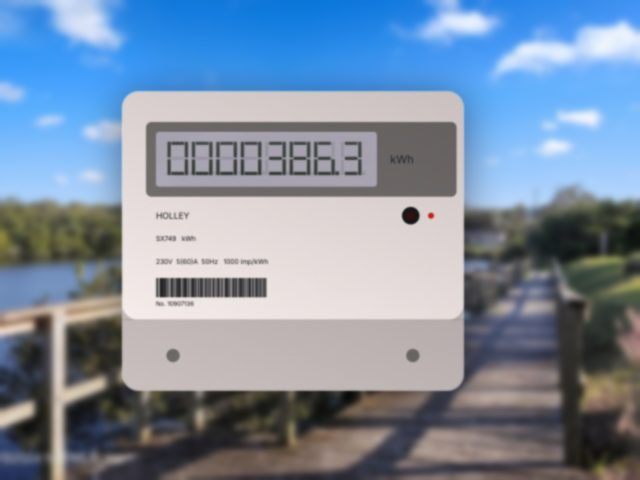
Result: 386.3 kWh
